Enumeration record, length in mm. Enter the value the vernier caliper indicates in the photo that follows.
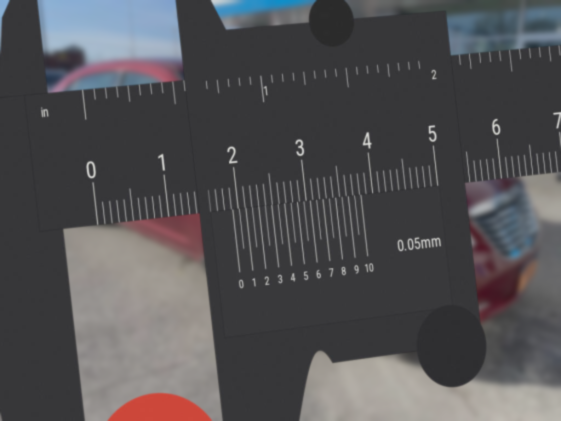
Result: 19.2 mm
